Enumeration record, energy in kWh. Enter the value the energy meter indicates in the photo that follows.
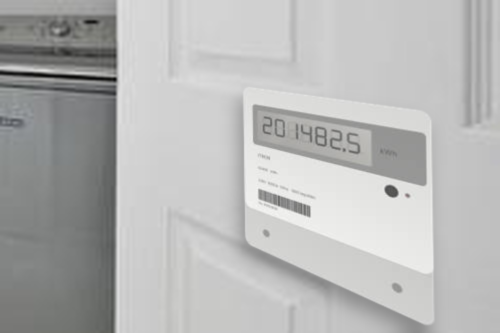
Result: 201482.5 kWh
